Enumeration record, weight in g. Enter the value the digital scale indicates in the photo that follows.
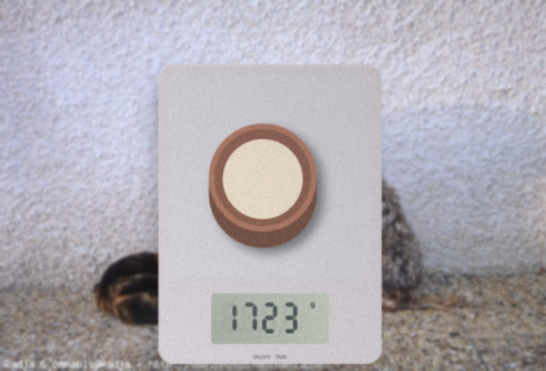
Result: 1723 g
